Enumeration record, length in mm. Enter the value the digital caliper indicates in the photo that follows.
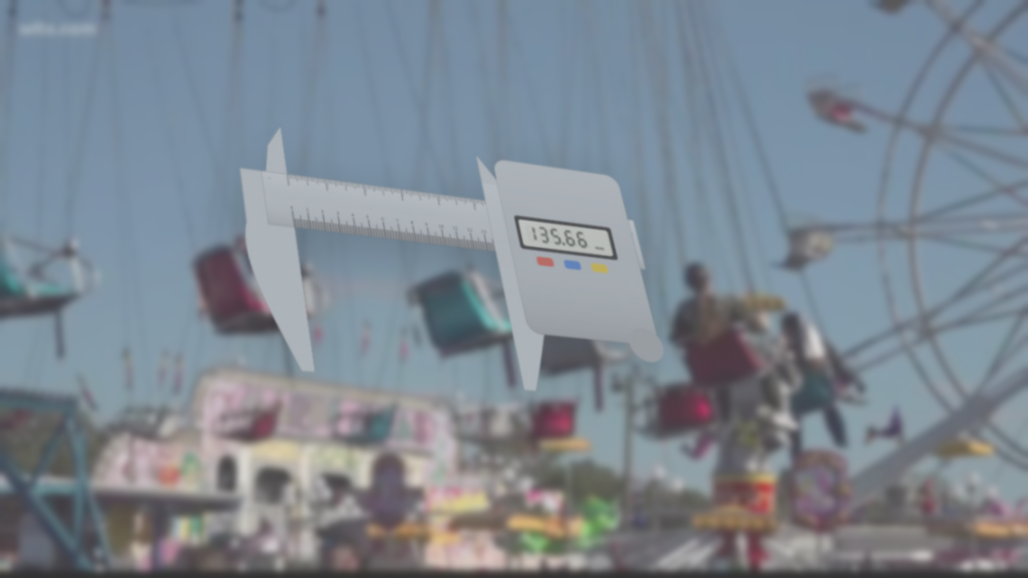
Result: 135.66 mm
